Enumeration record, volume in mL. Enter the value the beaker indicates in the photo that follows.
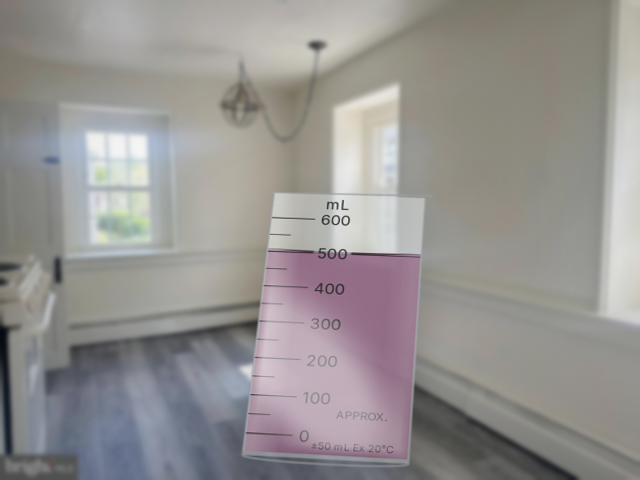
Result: 500 mL
